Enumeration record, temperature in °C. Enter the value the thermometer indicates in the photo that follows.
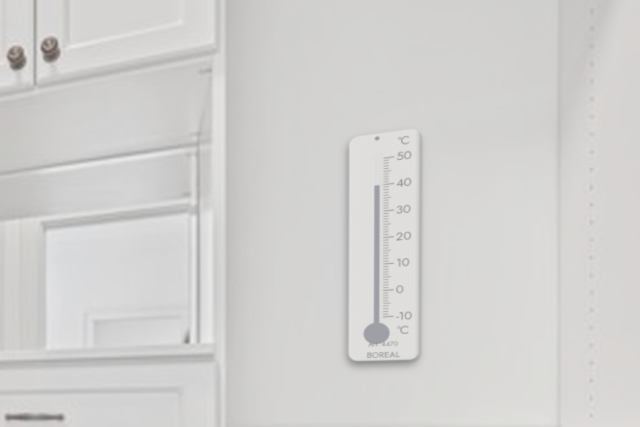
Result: 40 °C
